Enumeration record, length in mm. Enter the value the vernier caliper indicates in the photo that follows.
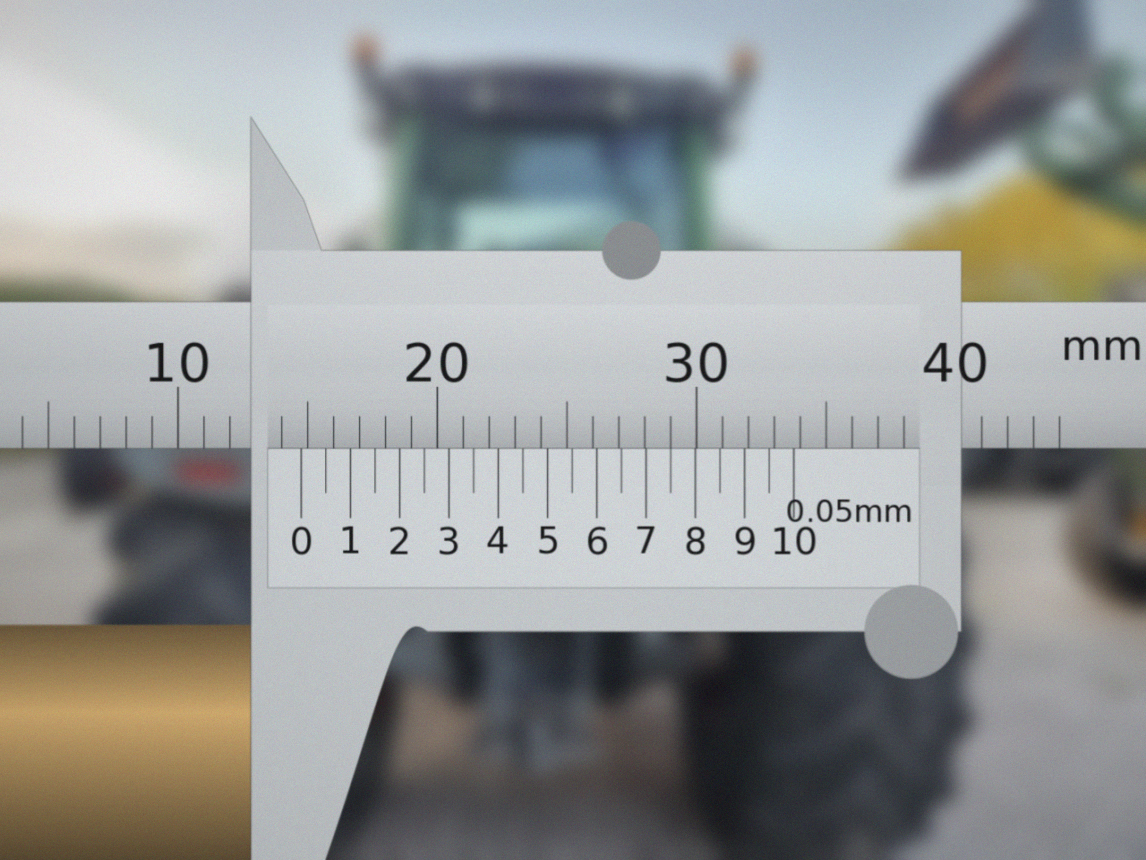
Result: 14.75 mm
